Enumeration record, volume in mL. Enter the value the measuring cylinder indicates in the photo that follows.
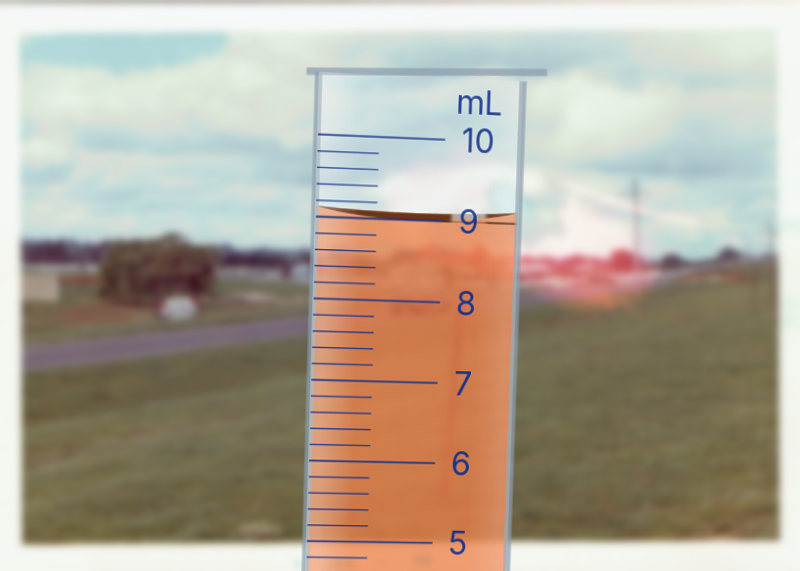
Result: 9 mL
